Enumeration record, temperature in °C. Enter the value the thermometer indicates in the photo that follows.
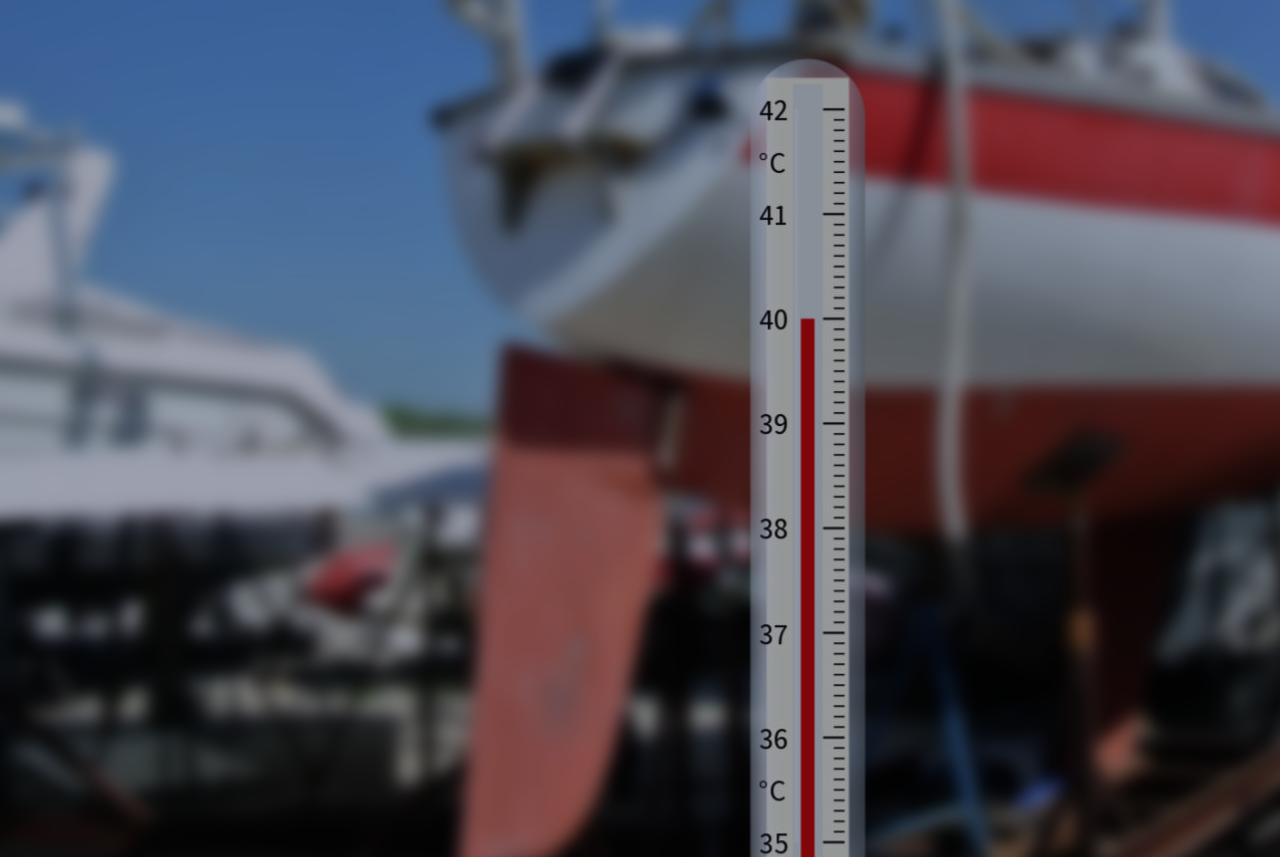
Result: 40 °C
